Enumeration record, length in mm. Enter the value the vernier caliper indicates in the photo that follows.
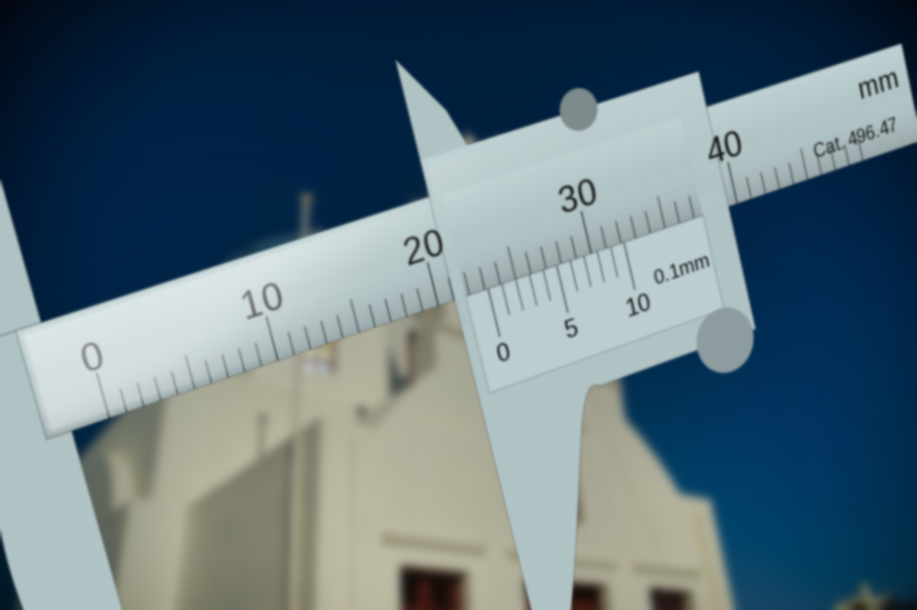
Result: 23.2 mm
